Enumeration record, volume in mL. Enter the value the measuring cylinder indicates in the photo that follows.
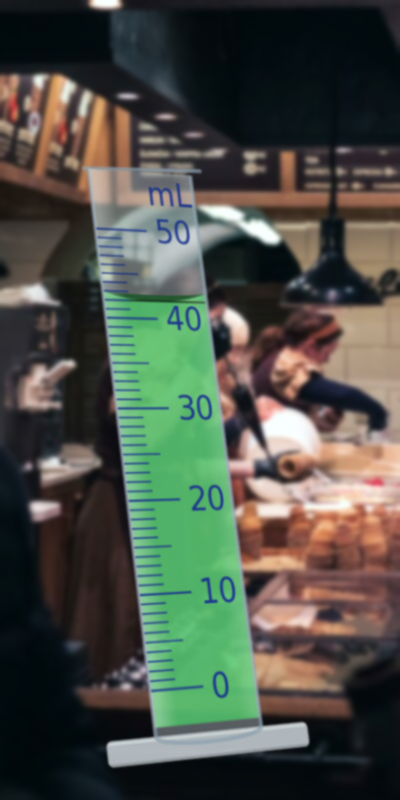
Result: 42 mL
